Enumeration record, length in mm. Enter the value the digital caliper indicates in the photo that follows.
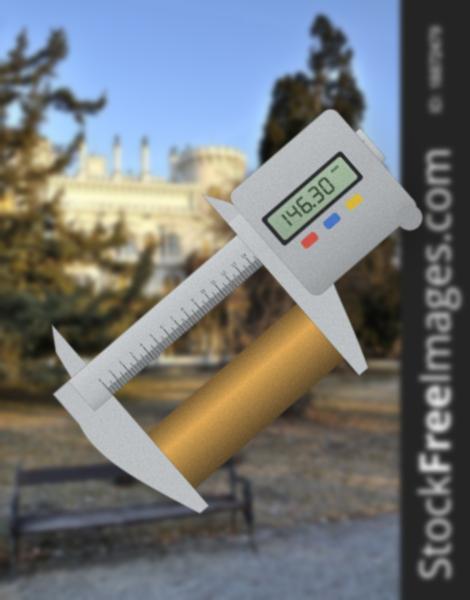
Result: 146.30 mm
